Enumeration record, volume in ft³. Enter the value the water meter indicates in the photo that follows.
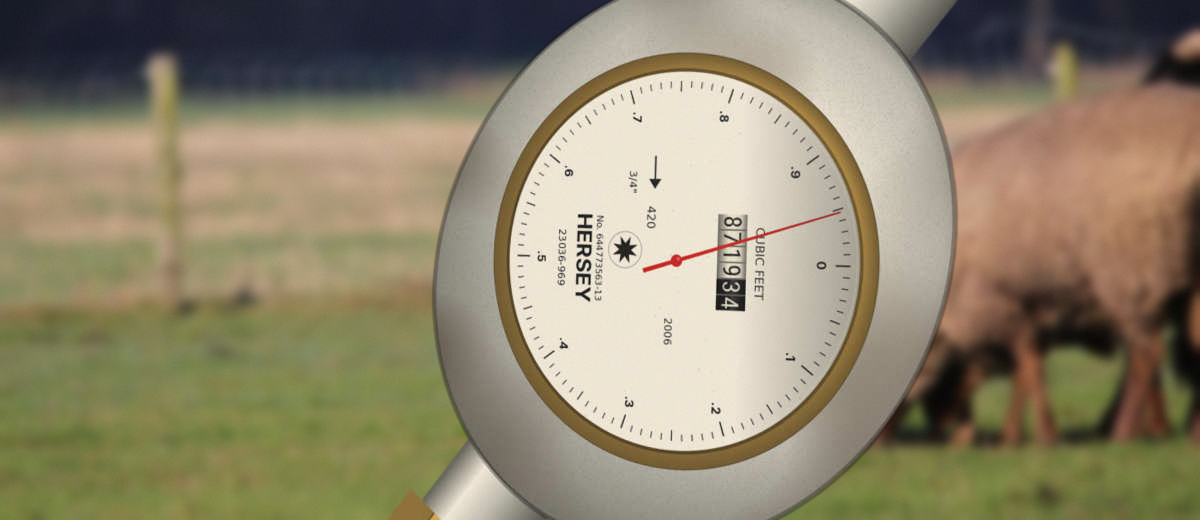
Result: 871933.95 ft³
